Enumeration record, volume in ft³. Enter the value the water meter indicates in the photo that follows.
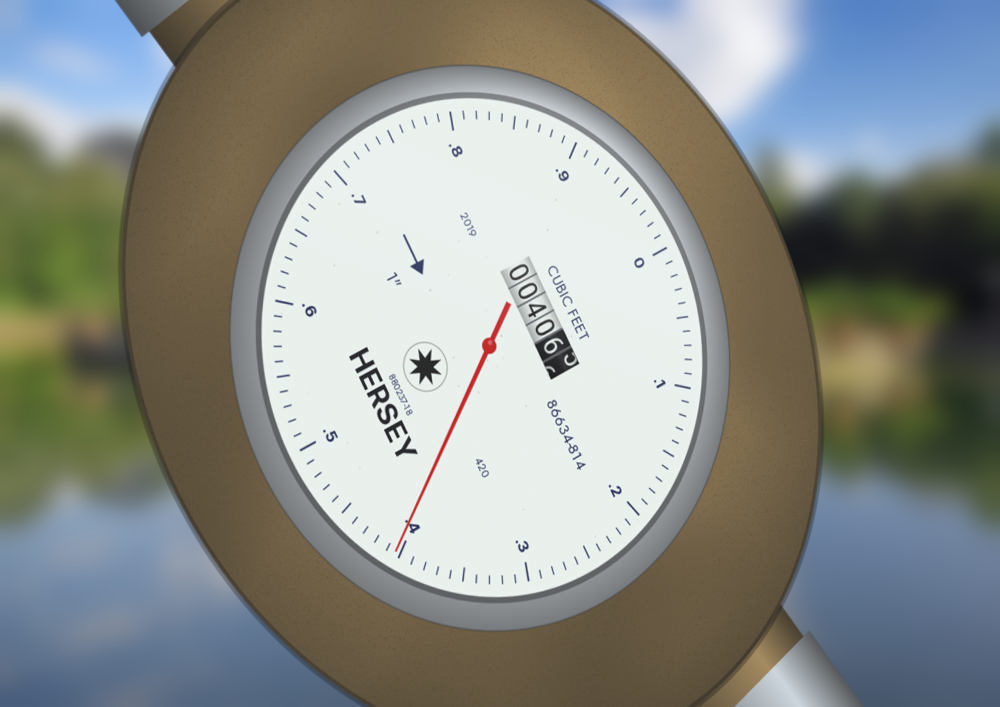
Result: 4065.40 ft³
